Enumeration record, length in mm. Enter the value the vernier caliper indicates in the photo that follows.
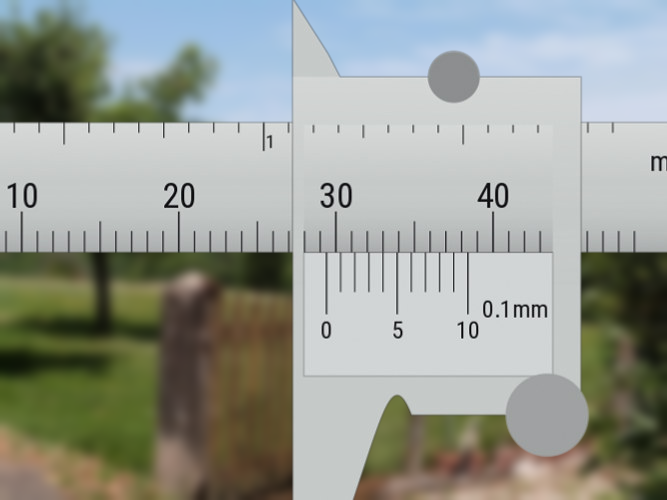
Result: 29.4 mm
